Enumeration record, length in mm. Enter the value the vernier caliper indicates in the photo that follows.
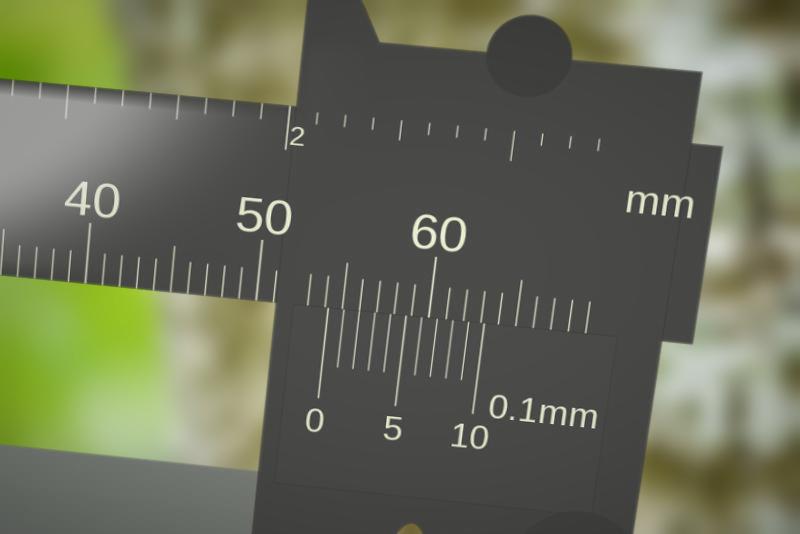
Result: 54.2 mm
